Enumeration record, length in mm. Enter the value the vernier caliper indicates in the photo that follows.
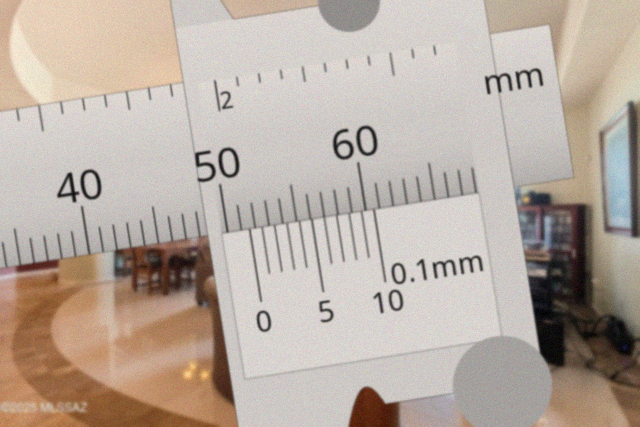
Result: 51.6 mm
